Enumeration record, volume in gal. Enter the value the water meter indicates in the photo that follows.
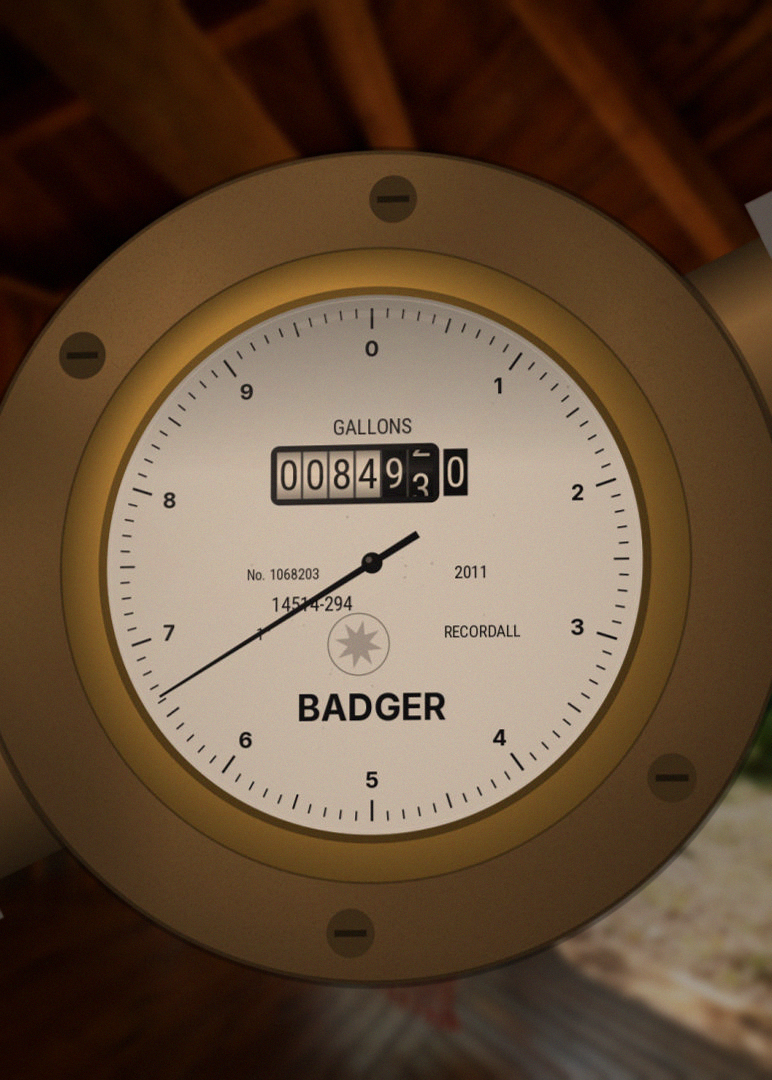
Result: 84926.6 gal
